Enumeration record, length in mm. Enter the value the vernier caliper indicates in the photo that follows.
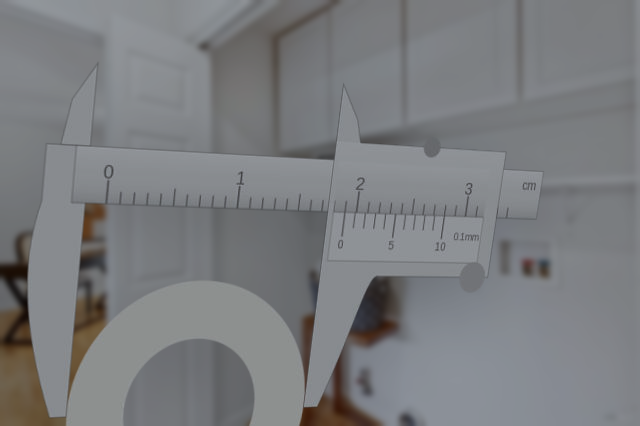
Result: 19.0 mm
